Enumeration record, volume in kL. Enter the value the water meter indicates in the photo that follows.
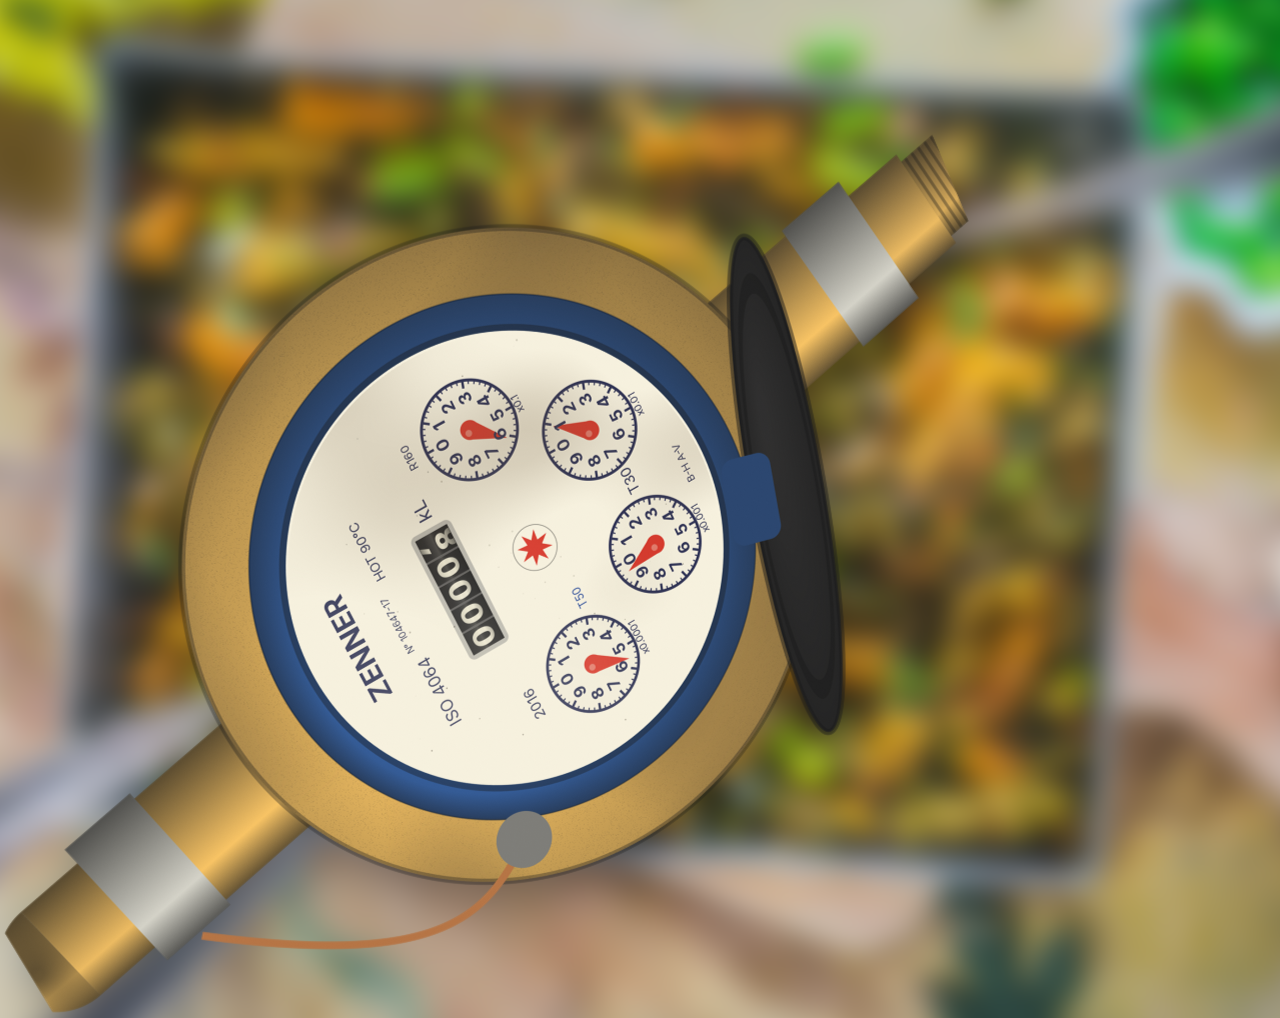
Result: 7.6095 kL
